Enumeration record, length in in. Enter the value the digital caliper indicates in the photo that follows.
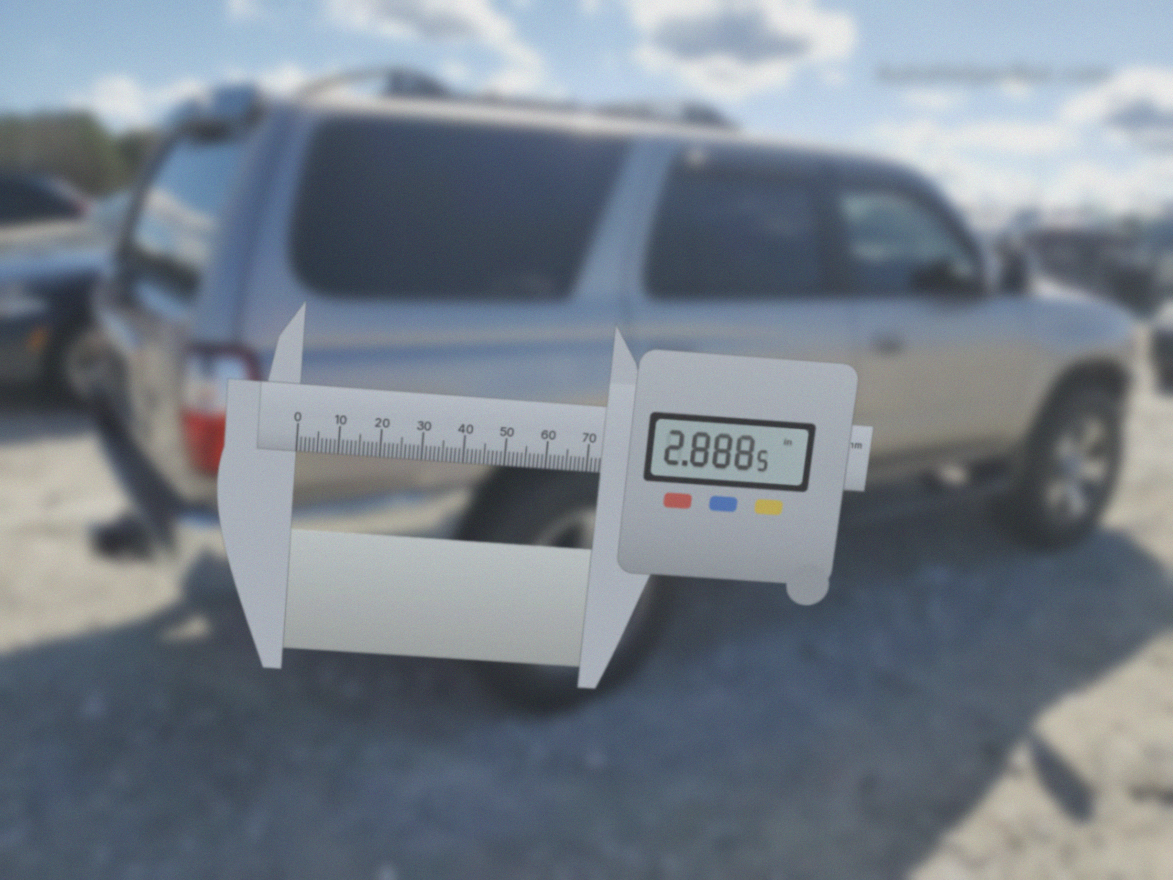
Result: 2.8885 in
